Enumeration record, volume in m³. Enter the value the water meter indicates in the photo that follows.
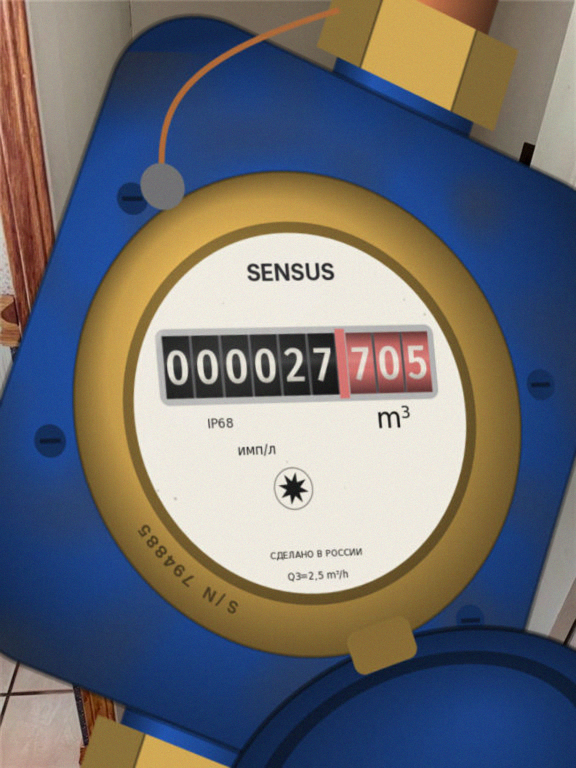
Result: 27.705 m³
